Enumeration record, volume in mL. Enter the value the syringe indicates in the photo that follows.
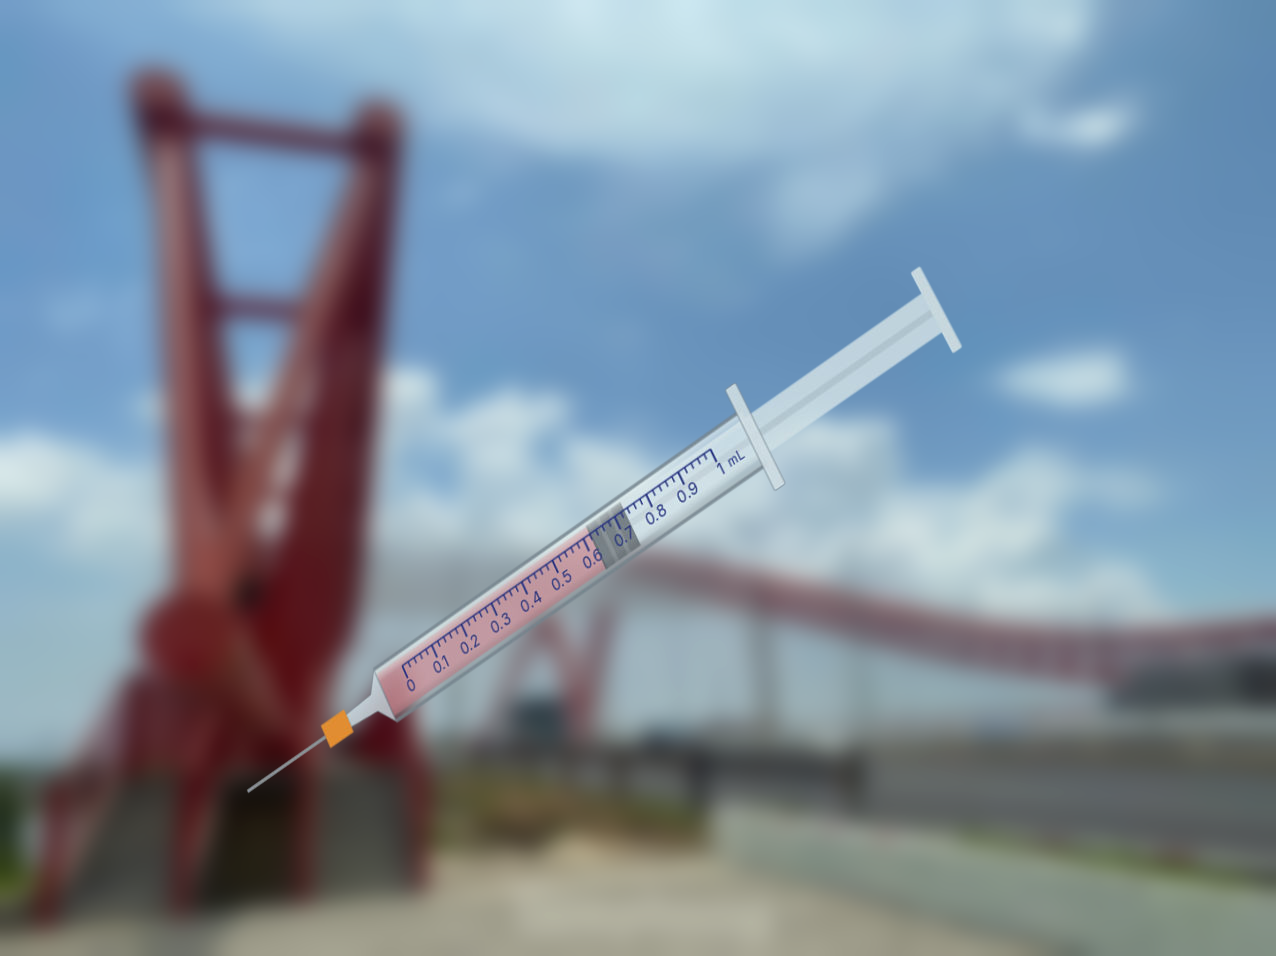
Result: 0.62 mL
